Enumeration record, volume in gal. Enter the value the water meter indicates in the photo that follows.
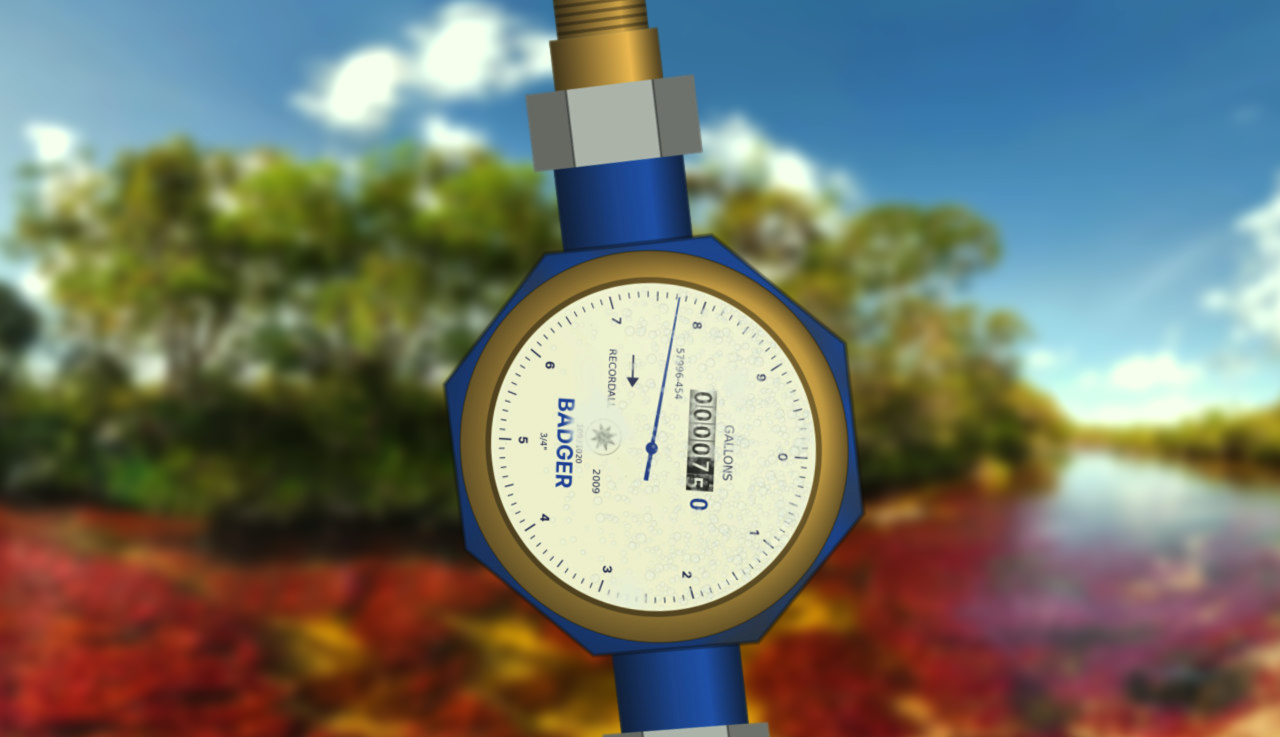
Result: 747.7 gal
